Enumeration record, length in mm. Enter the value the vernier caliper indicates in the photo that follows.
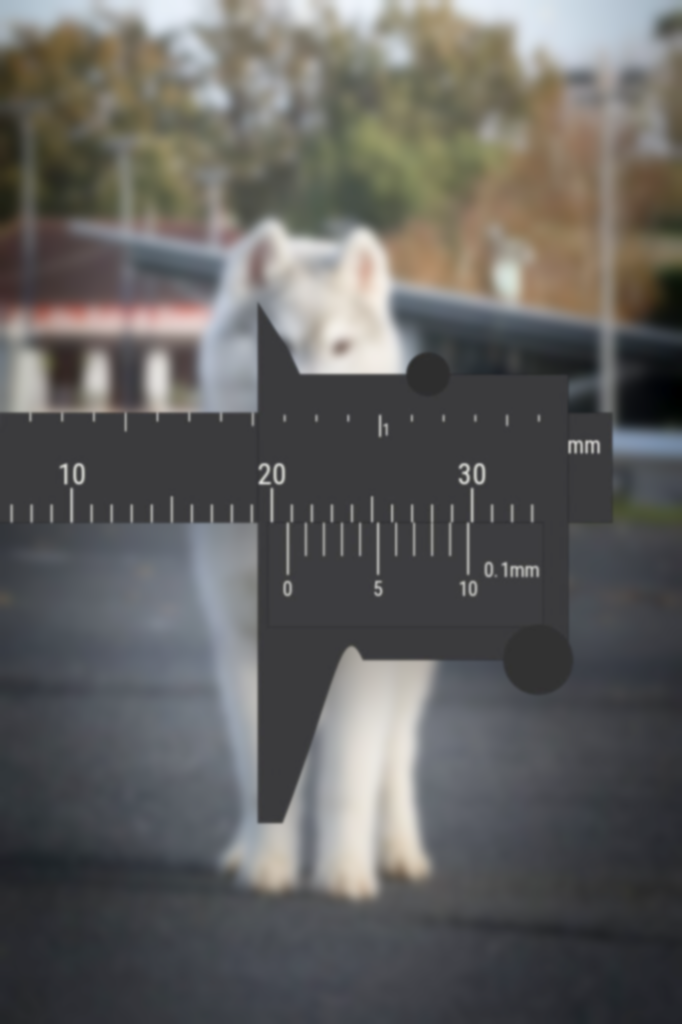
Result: 20.8 mm
